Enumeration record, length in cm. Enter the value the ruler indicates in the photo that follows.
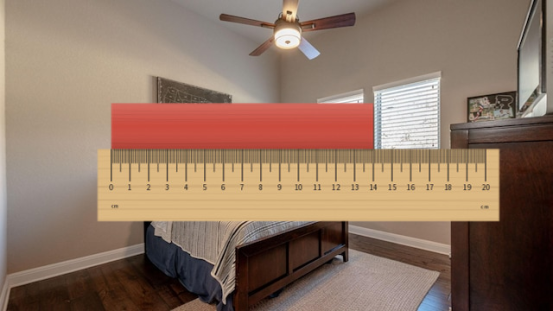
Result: 14 cm
